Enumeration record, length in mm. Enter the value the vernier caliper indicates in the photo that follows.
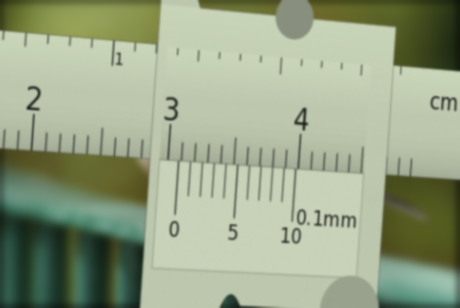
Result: 30.8 mm
